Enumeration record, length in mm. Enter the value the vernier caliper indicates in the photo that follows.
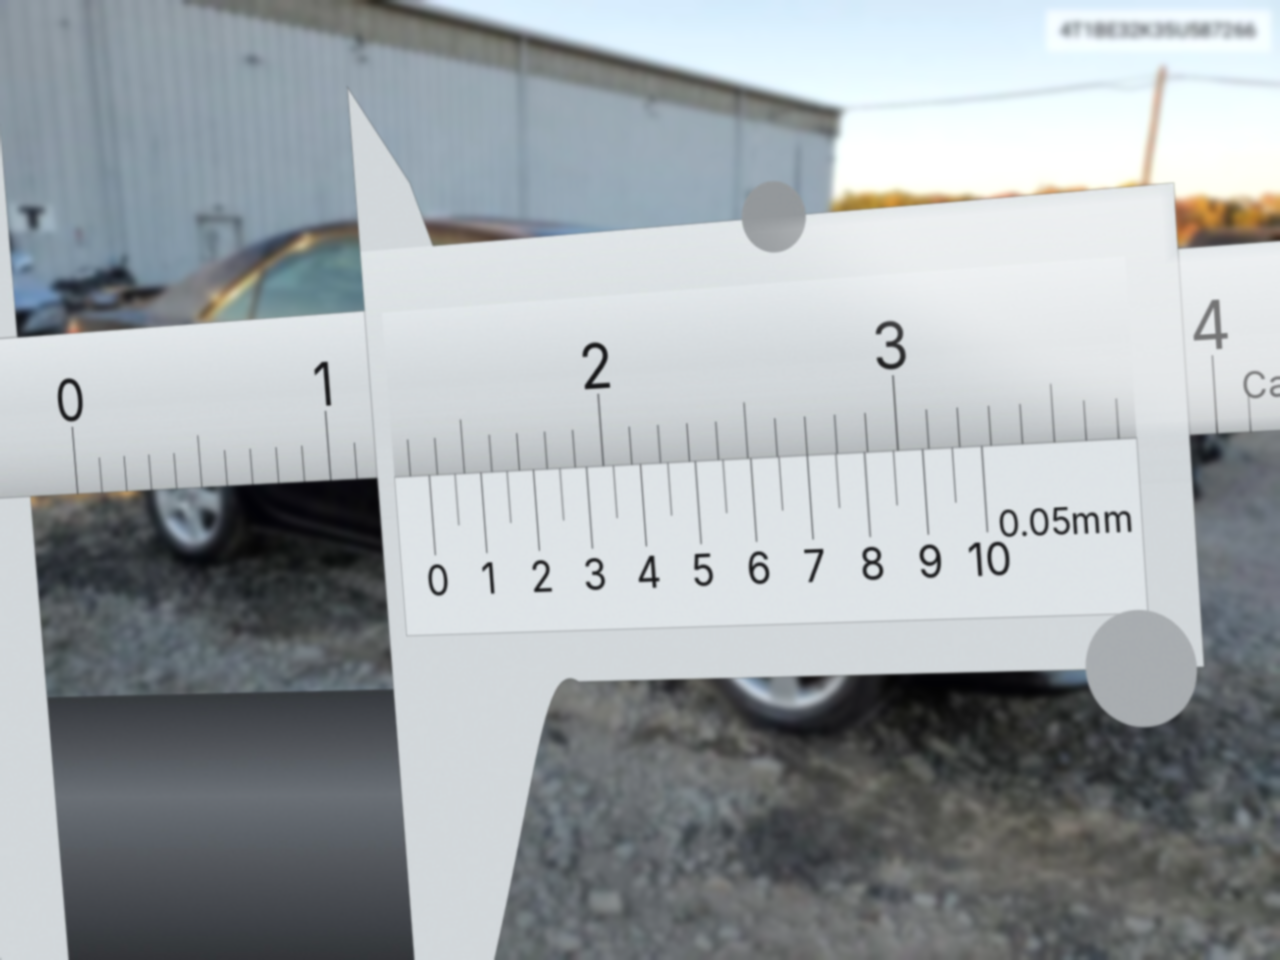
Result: 13.7 mm
